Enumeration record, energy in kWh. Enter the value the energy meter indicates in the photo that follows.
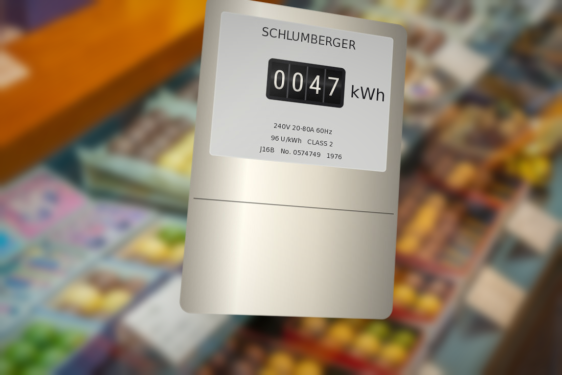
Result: 47 kWh
